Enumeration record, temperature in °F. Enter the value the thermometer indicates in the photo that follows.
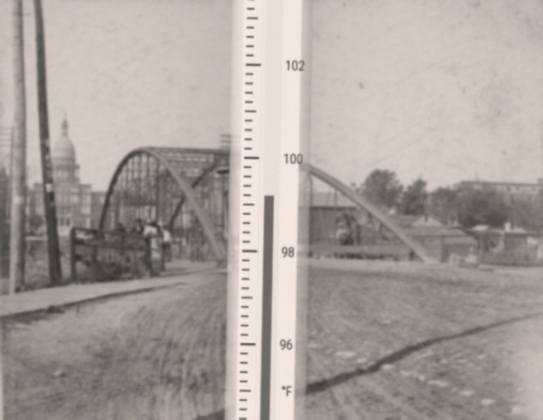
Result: 99.2 °F
